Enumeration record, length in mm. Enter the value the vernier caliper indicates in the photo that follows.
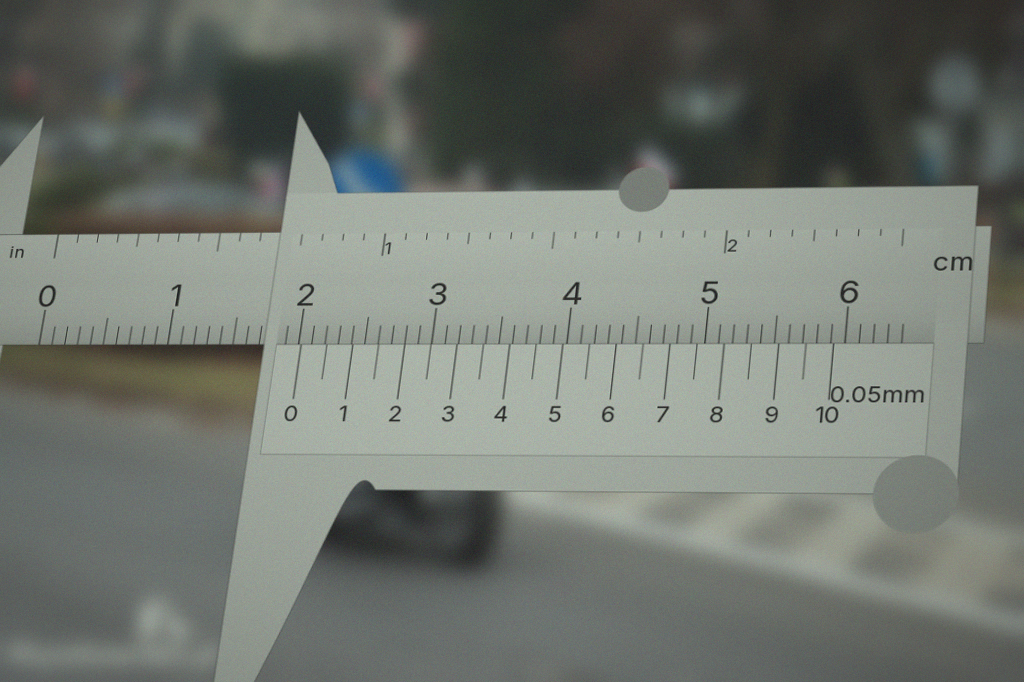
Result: 20.2 mm
